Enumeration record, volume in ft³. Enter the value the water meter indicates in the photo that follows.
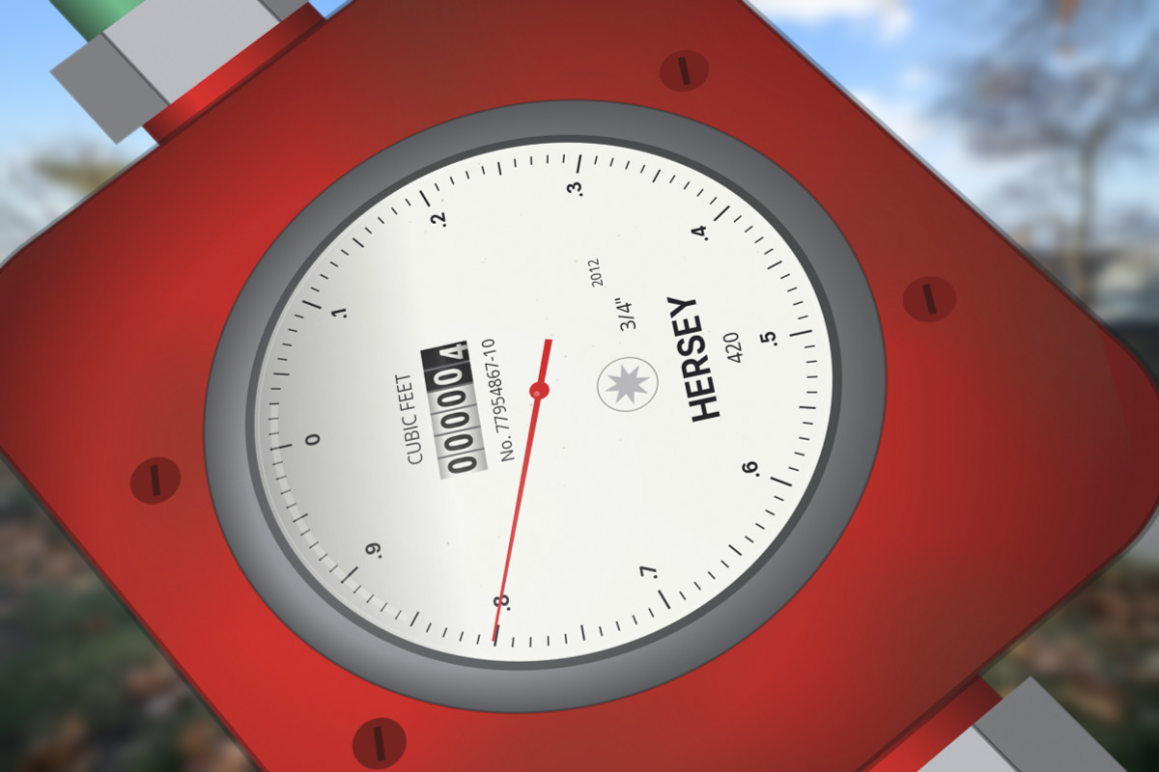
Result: 3.80 ft³
